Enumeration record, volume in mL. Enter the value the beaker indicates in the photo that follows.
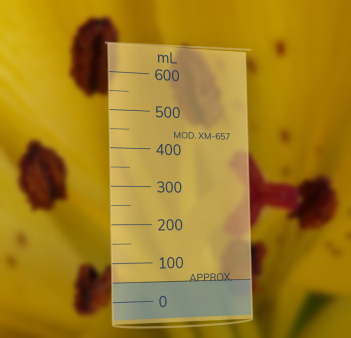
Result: 50 mL
